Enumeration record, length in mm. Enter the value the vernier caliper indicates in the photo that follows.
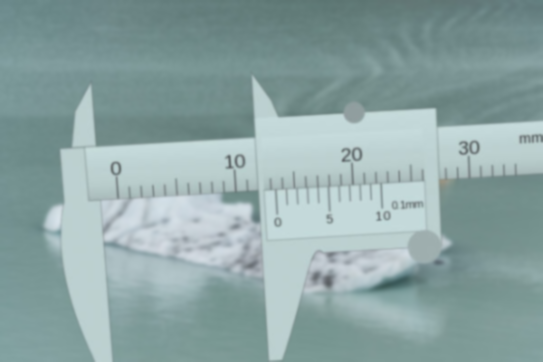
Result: 13.4 mm
